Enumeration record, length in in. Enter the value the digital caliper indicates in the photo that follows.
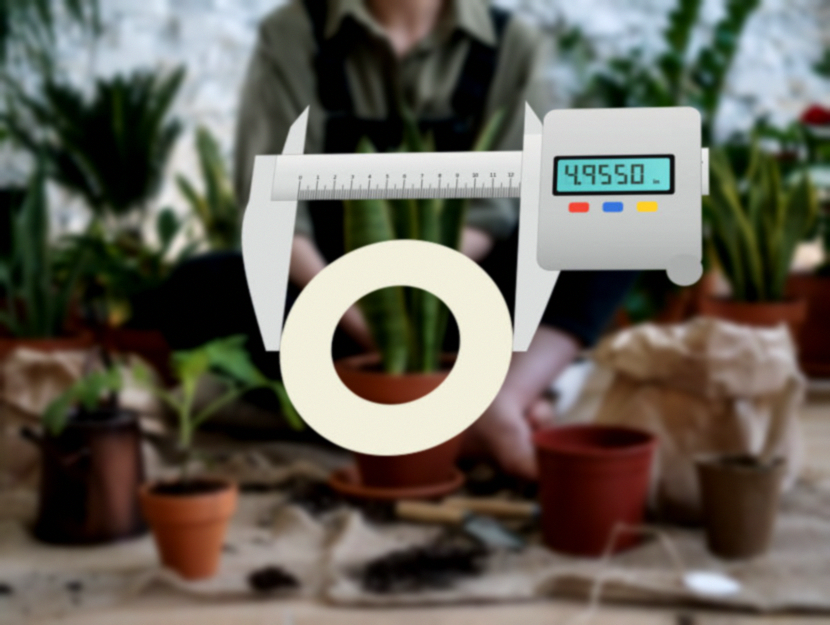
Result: 4.9550 in
